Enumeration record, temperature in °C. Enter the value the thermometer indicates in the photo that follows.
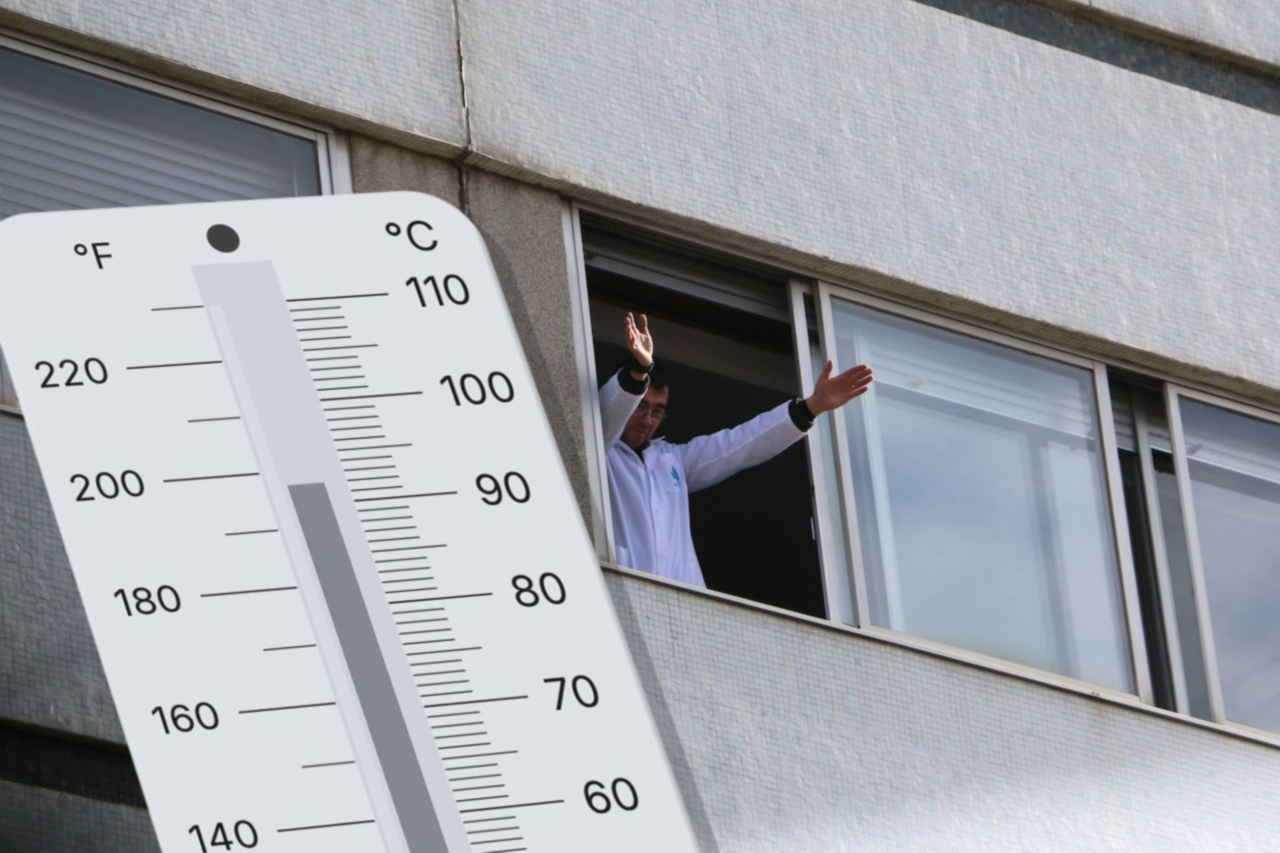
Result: 92 °C
